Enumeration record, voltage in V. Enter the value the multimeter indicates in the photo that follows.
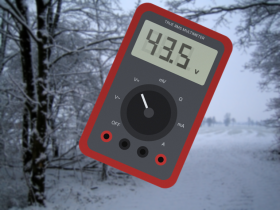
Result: 43.5 V
